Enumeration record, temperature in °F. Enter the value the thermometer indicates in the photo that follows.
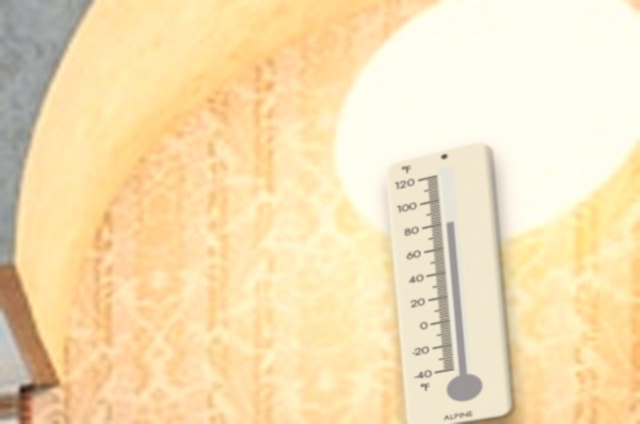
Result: 80 °F
